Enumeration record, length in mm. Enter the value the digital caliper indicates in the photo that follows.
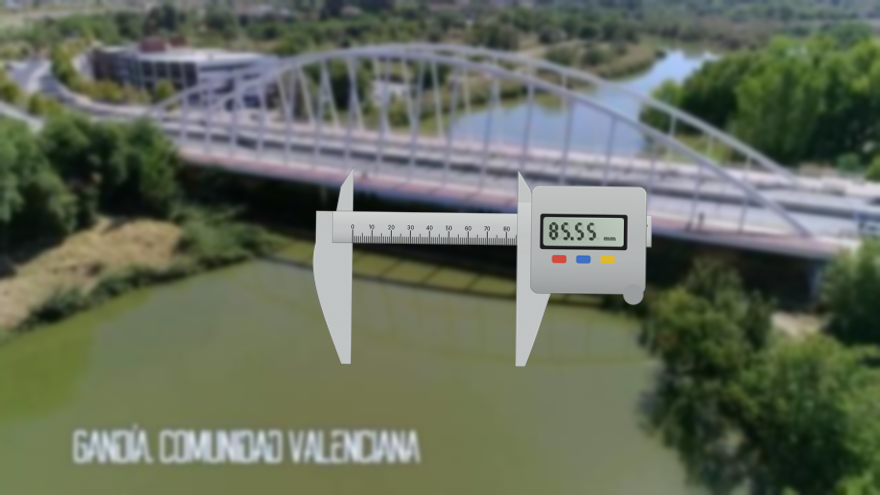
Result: 85.55 mm
